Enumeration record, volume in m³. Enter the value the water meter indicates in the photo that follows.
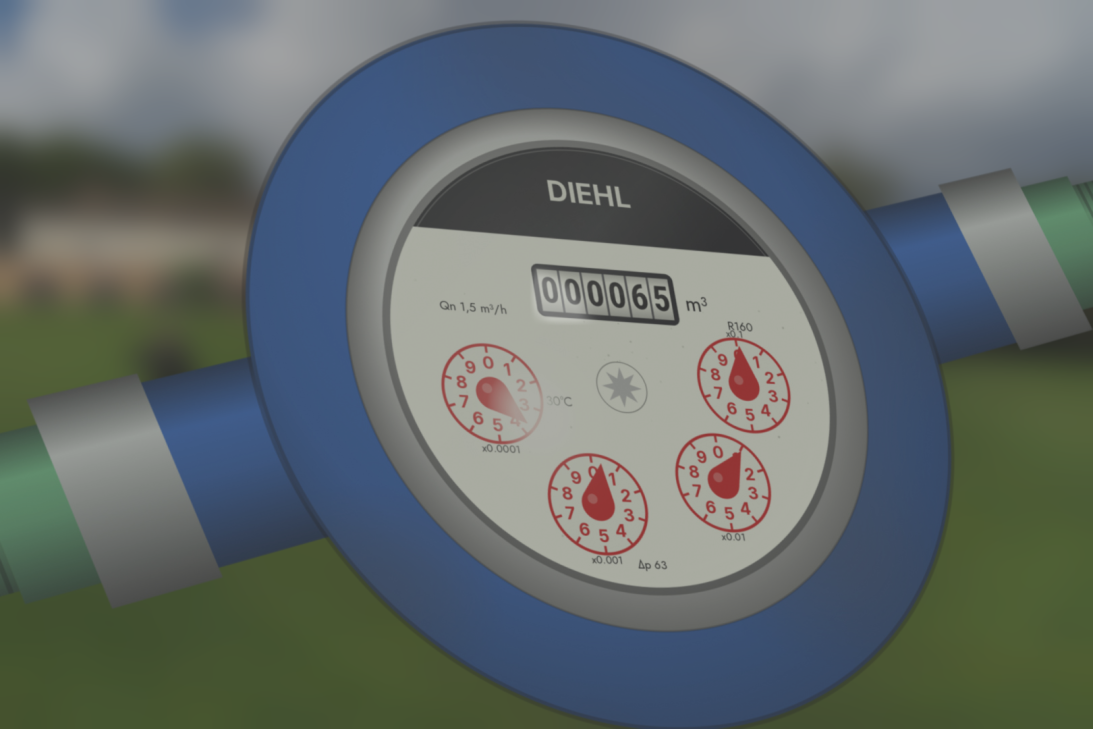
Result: 65.0103 m³
